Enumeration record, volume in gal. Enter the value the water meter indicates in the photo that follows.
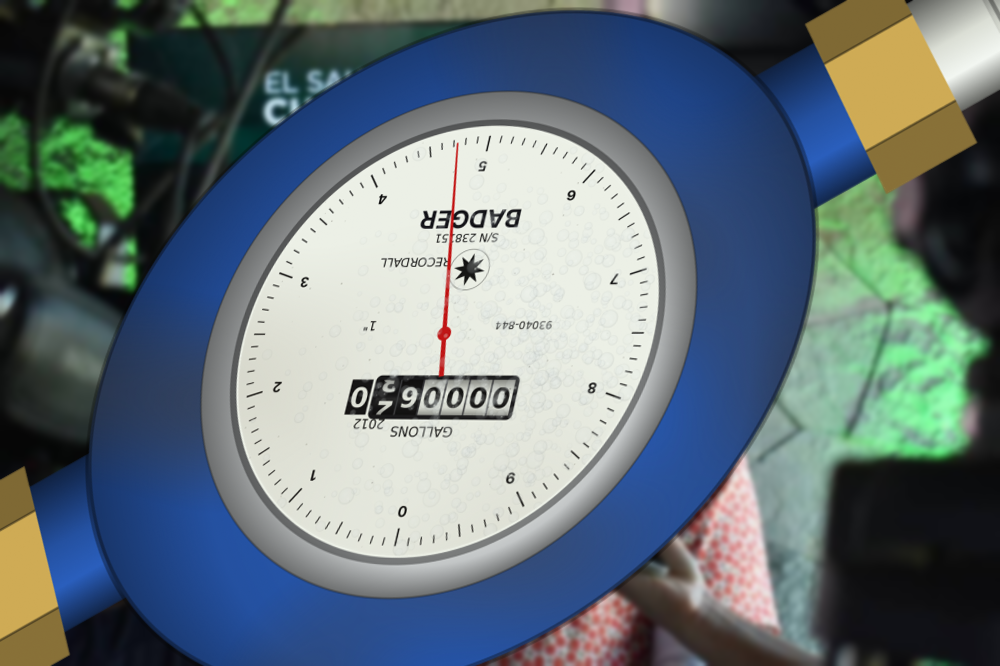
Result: 624.7 gal
